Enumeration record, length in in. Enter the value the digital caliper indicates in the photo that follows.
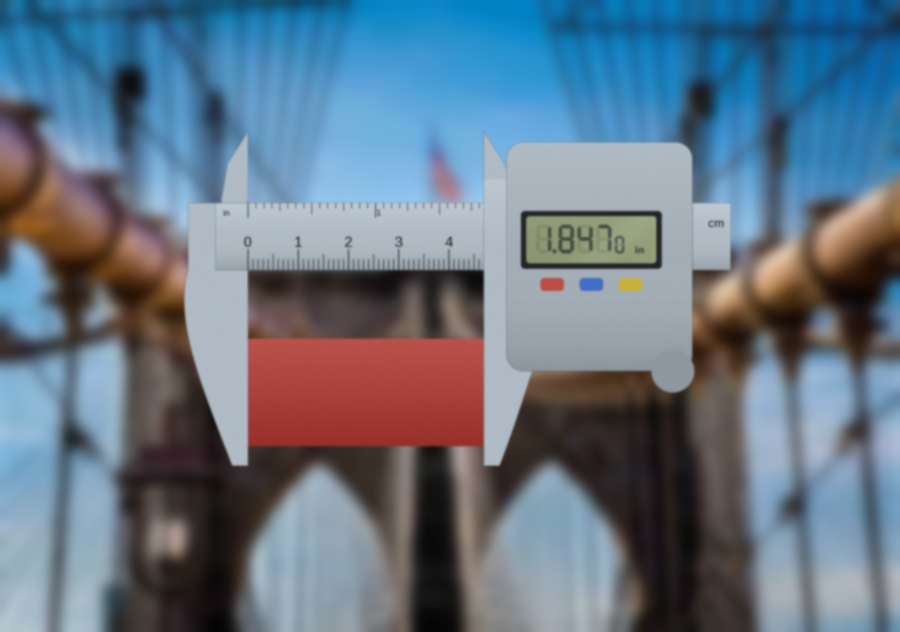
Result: 1.8470 in
